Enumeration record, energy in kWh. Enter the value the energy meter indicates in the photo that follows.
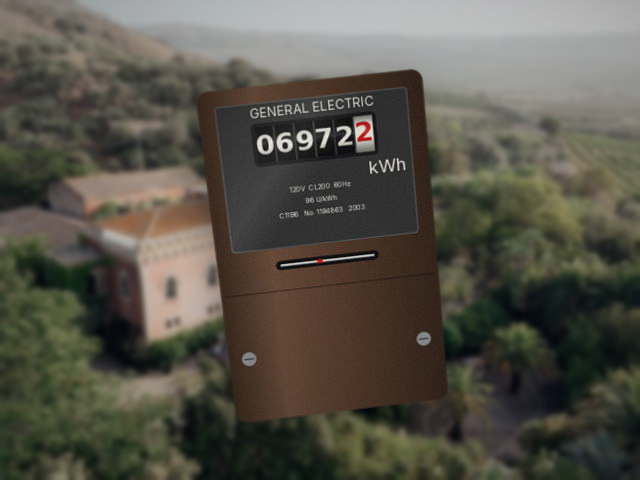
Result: 6972.2 kWh
